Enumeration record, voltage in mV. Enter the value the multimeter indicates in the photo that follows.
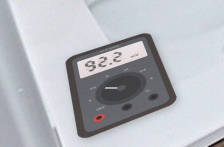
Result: 92.2 mV
